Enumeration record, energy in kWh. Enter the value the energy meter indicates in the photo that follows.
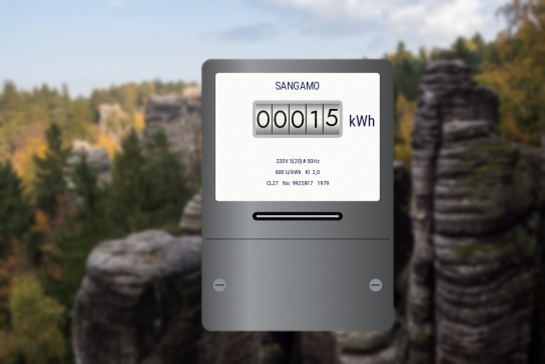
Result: 15 kWh
